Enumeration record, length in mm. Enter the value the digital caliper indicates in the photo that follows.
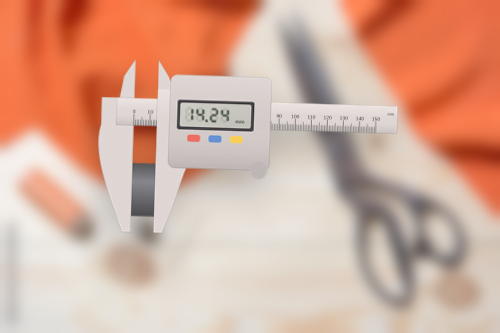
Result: 14.24 mm
